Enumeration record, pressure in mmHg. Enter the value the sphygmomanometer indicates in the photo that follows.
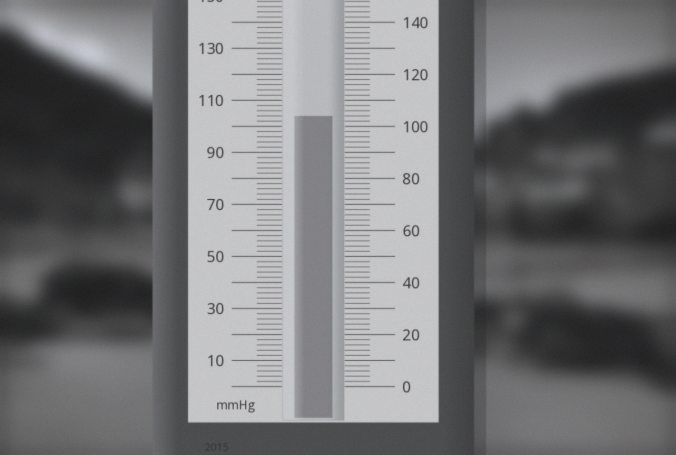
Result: 104 mmHg
